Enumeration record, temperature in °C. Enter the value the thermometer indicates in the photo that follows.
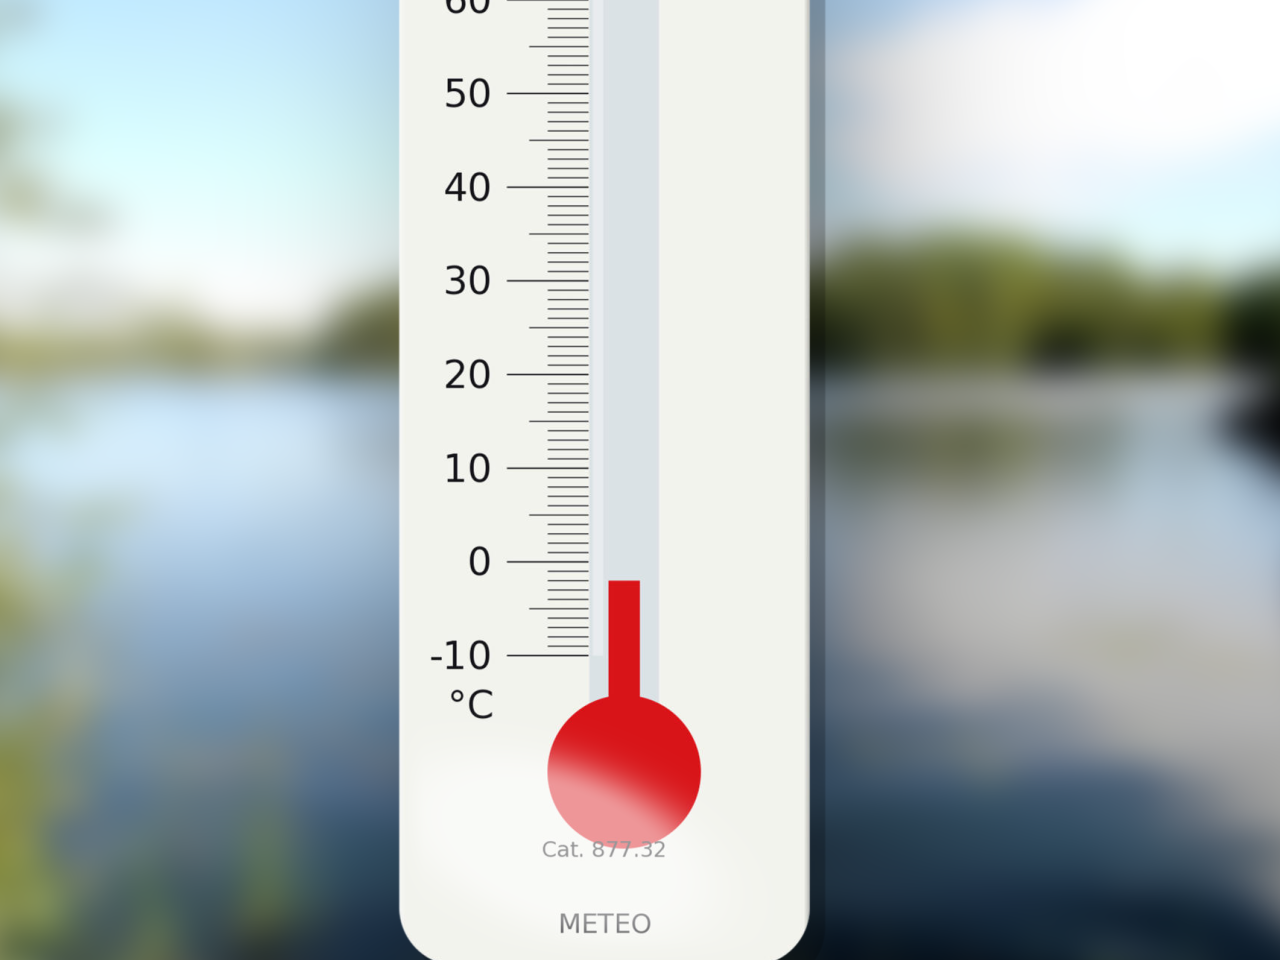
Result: -2 °C
